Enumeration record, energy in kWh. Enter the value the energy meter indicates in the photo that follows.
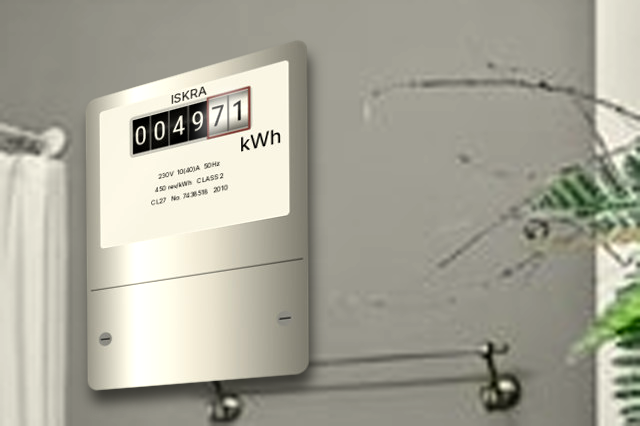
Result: 49.71 kWh
